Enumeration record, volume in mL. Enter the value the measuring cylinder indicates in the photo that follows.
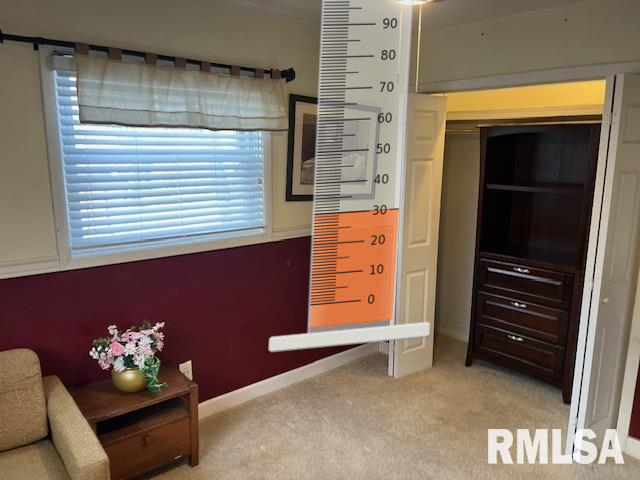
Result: 30 mL
